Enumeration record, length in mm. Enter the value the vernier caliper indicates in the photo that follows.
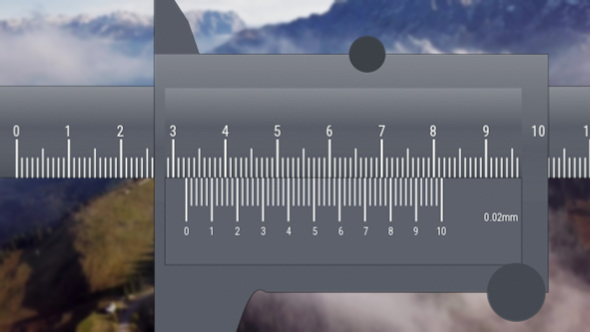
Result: 32.5 mm
